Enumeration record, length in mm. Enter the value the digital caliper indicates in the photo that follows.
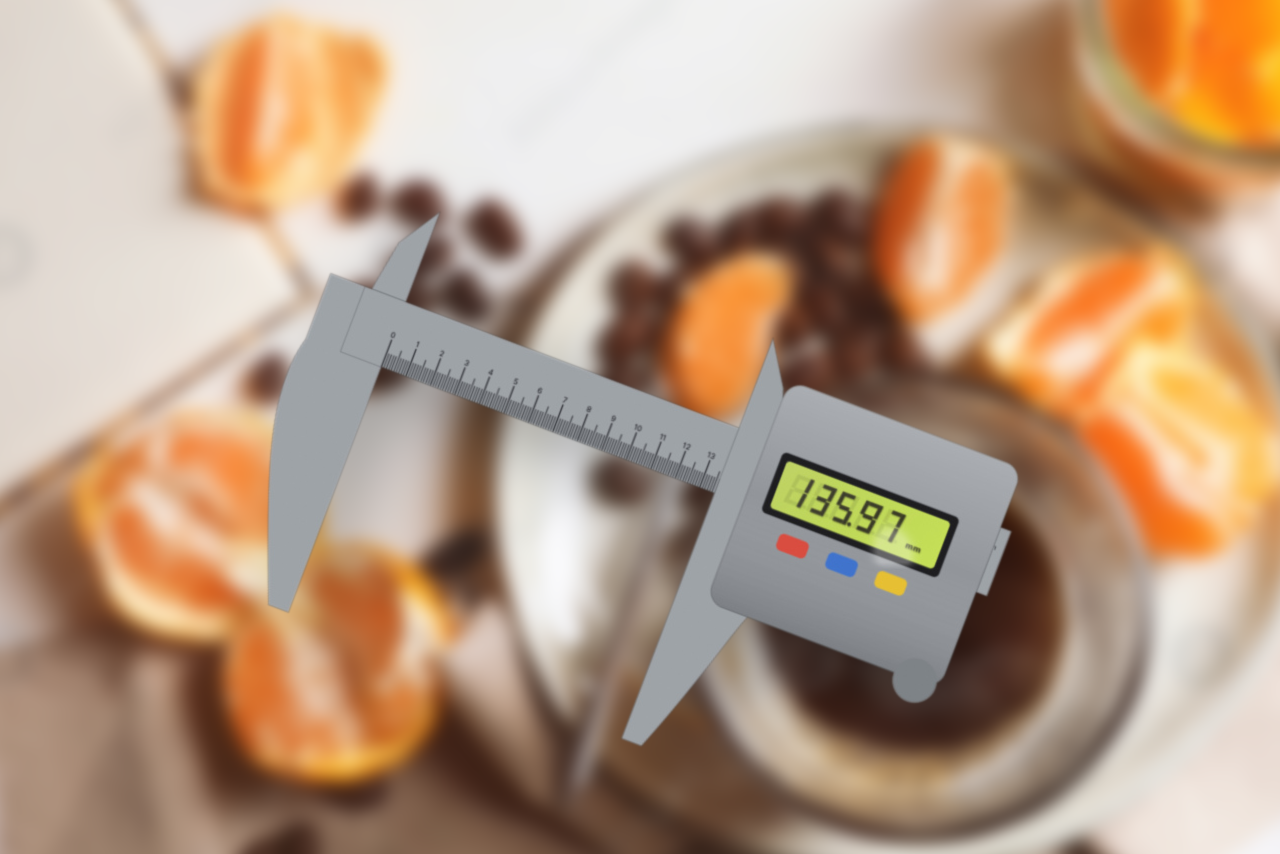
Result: 135.97 mm
